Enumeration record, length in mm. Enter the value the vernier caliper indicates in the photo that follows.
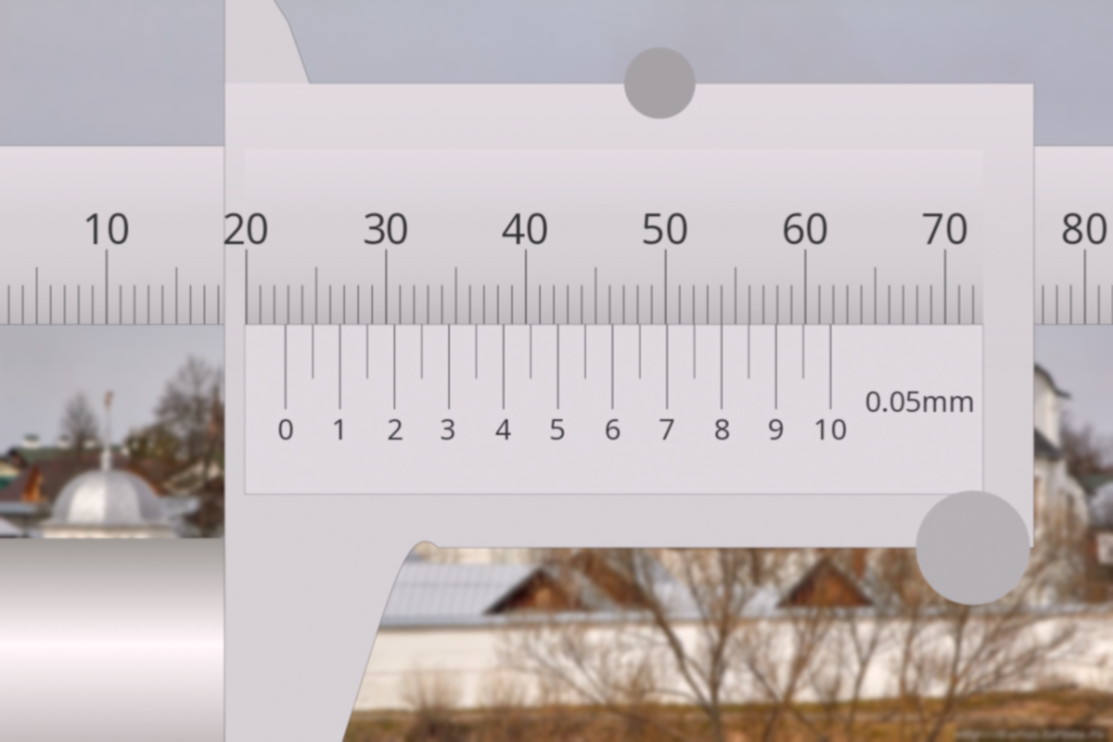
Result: 22.8 mm
